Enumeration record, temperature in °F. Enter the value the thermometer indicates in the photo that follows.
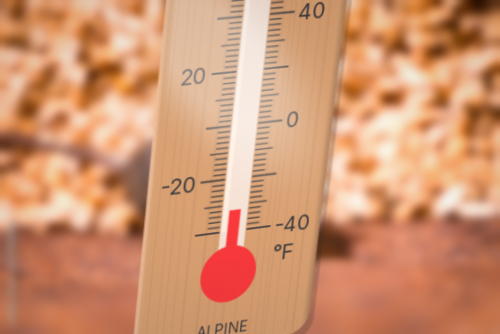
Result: -32 °F
